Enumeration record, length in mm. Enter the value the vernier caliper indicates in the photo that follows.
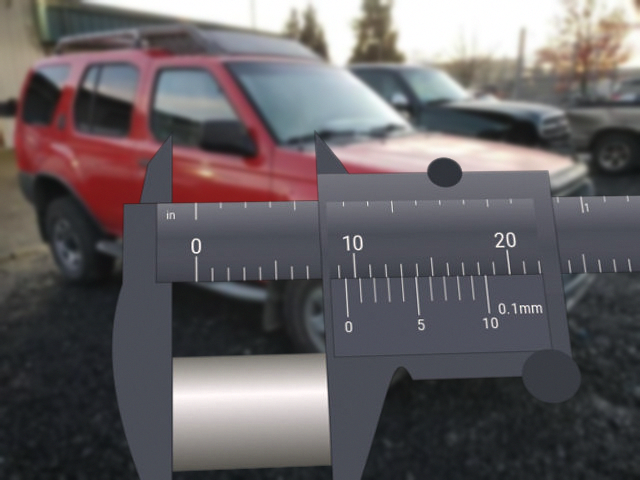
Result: 9.4 mm
